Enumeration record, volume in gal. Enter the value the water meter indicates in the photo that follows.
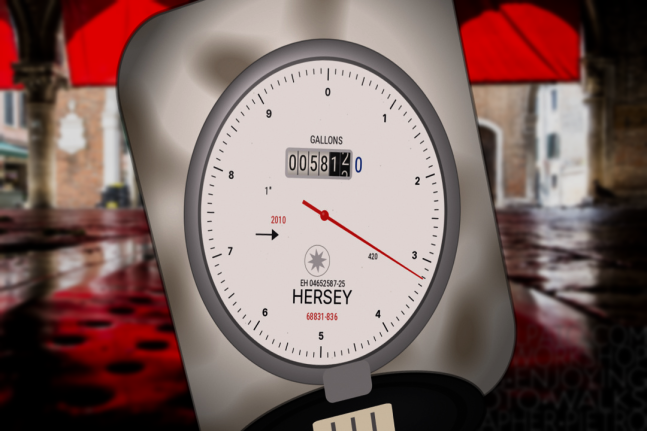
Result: 58123.2 gal
